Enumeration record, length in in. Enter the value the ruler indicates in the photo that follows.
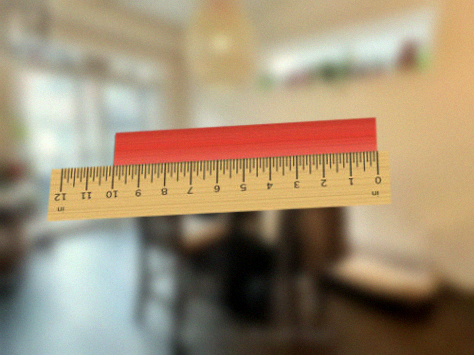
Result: 10 in
